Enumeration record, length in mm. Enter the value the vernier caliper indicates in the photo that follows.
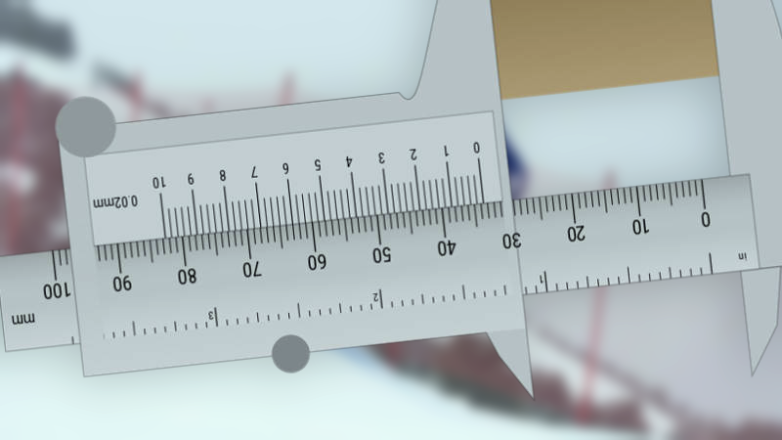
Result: 33.6 mm
